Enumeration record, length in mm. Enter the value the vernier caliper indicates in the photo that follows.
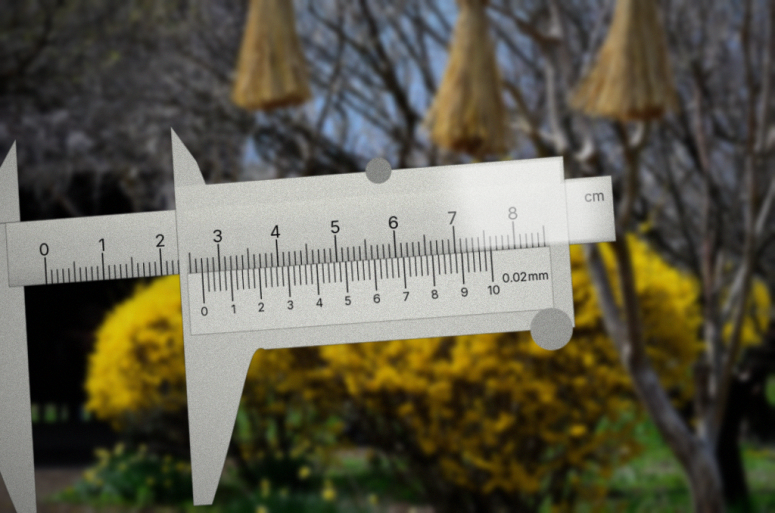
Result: 27.0 mm
